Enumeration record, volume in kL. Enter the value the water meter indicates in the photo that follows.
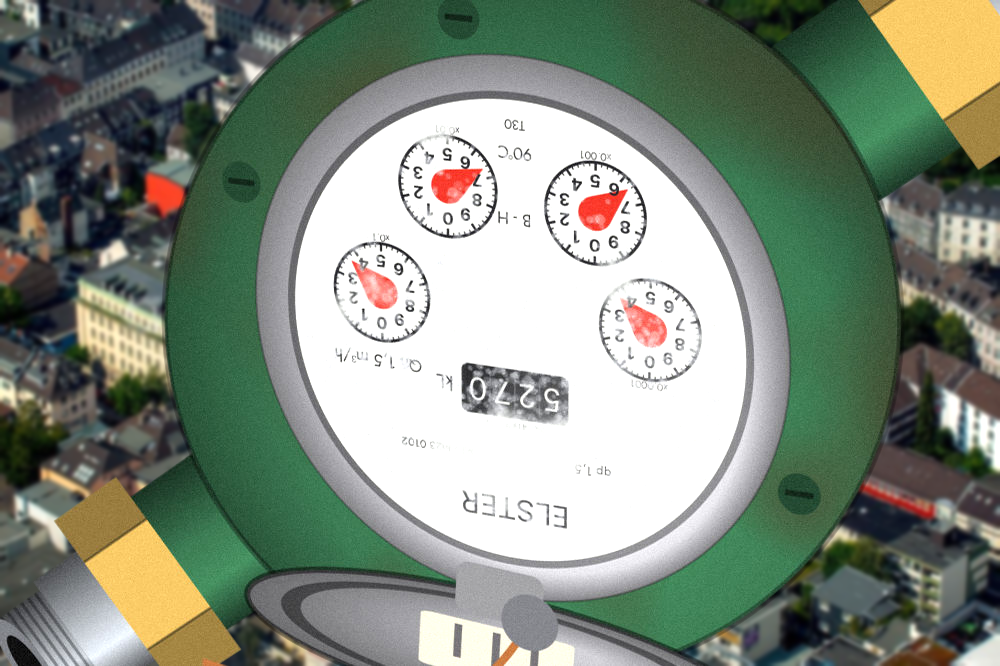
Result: 5270.3663 kL
